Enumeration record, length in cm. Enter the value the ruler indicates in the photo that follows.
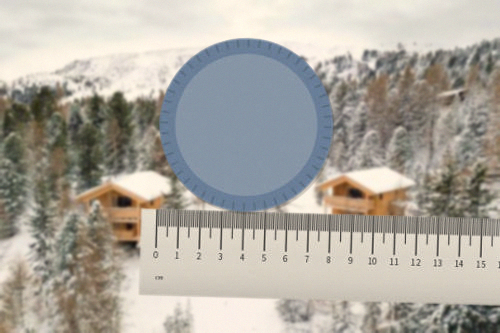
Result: 8 cm
